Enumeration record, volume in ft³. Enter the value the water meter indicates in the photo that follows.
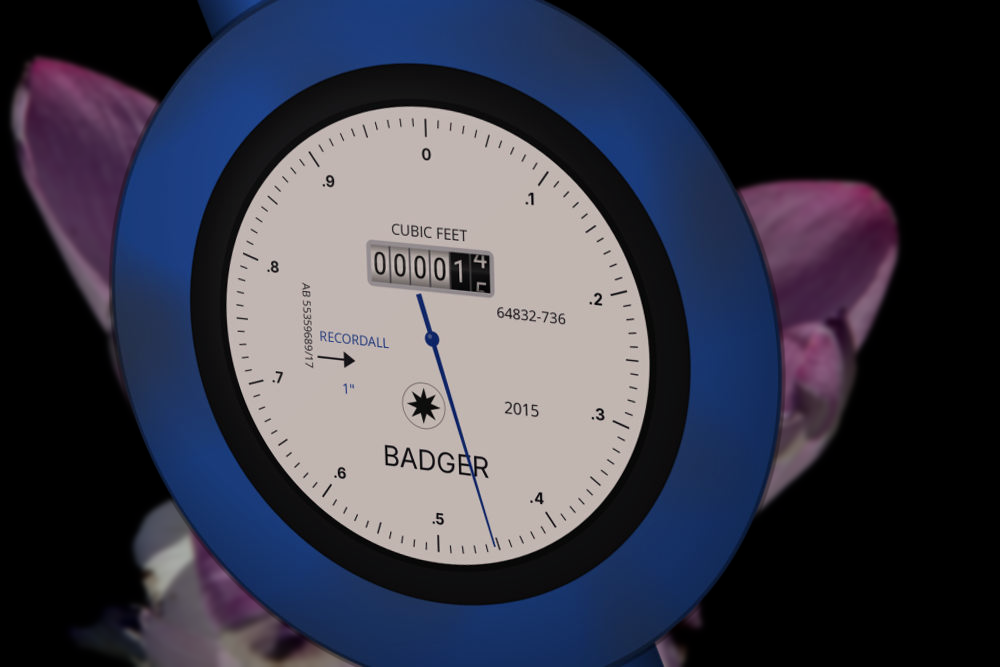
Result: 14.45 ft³
